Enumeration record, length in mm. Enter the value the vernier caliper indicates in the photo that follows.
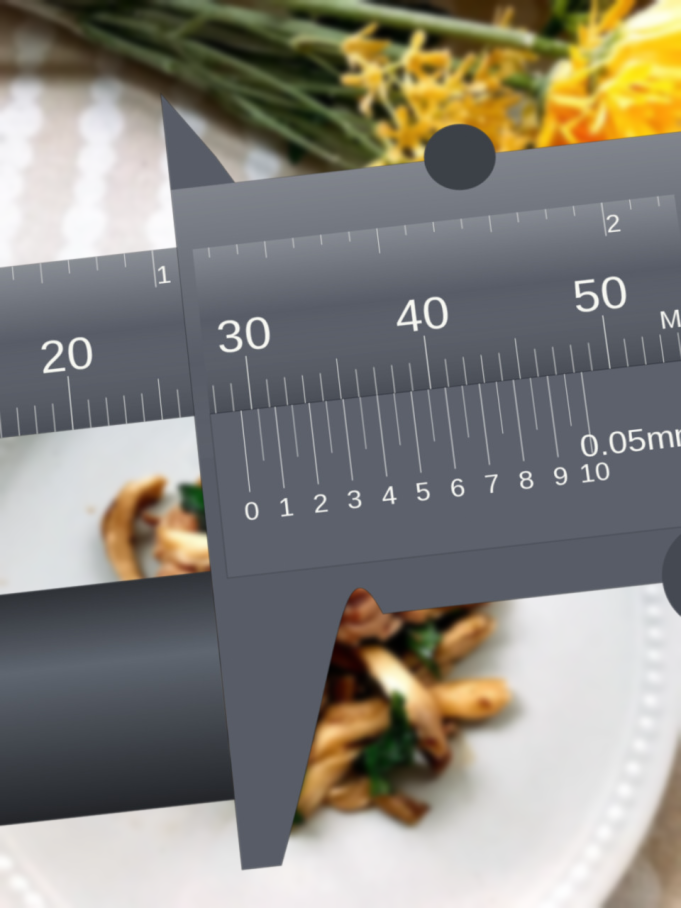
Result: 29.4 mm
